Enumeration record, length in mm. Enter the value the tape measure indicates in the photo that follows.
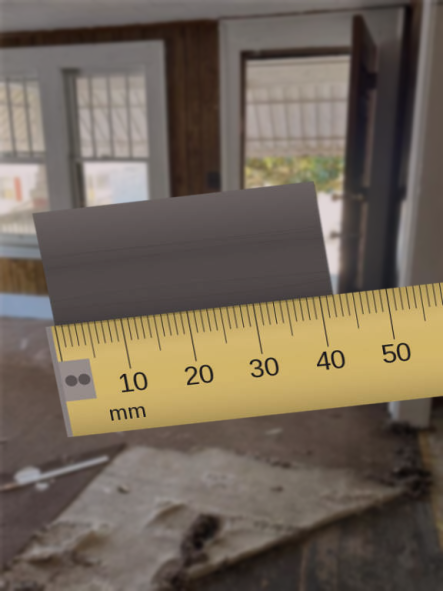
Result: 42 mm
